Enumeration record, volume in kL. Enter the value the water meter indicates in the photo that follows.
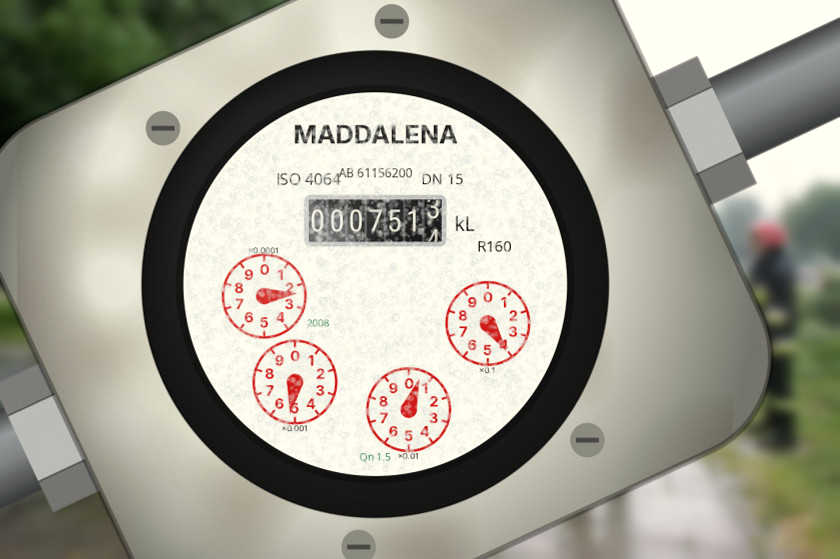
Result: 7513.4052 kL
